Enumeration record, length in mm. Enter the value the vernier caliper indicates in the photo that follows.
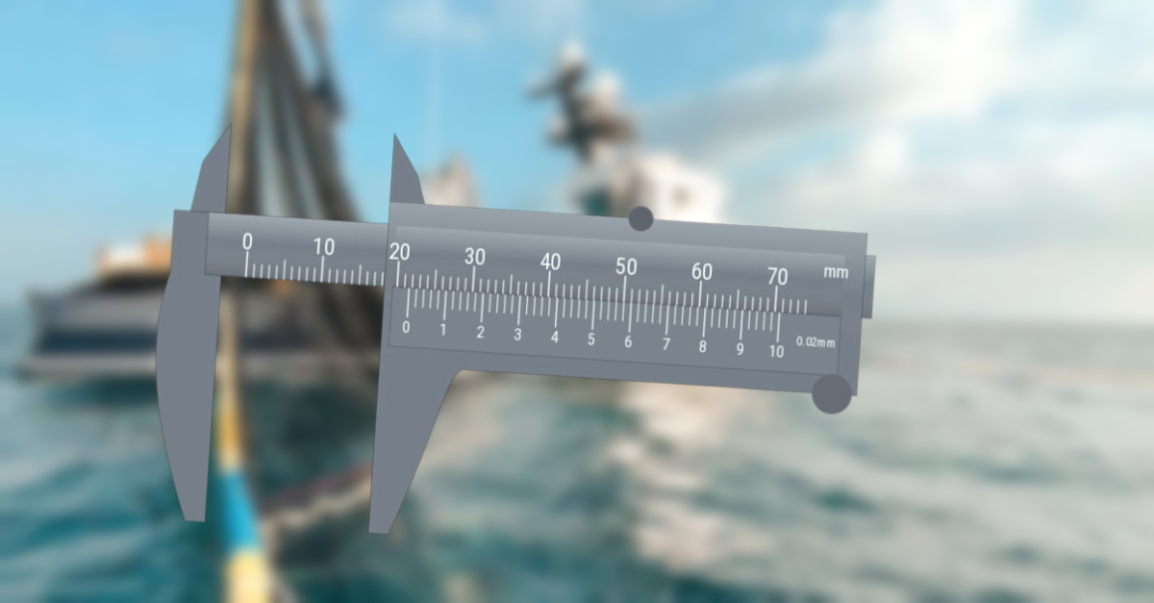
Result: 21.6 mm
